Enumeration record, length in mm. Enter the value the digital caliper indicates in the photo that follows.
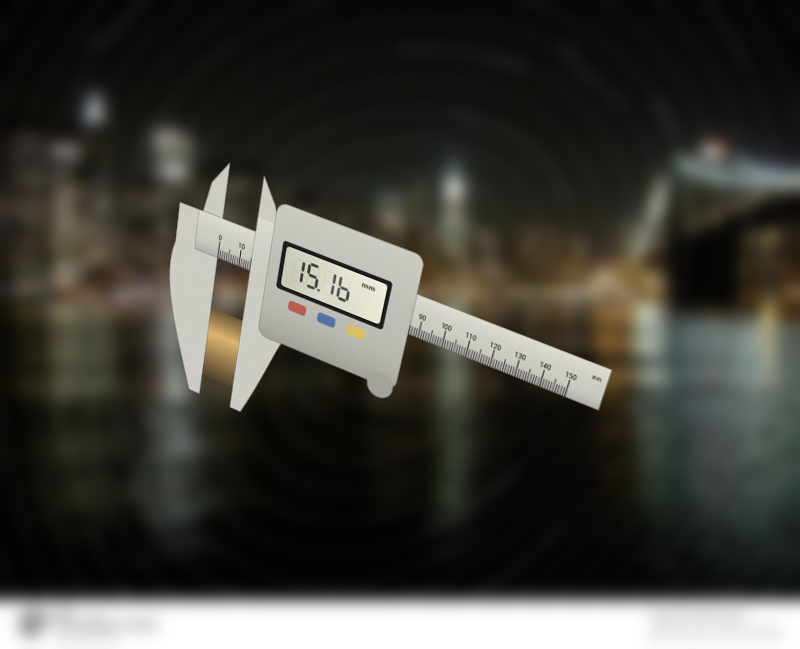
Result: 15.16 mm
